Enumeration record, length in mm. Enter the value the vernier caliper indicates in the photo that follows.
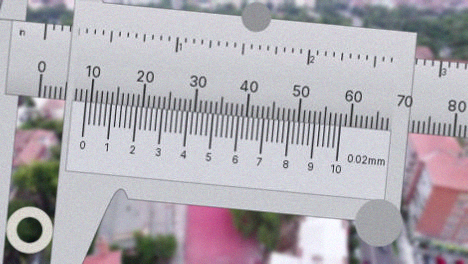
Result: 9.0 mm
